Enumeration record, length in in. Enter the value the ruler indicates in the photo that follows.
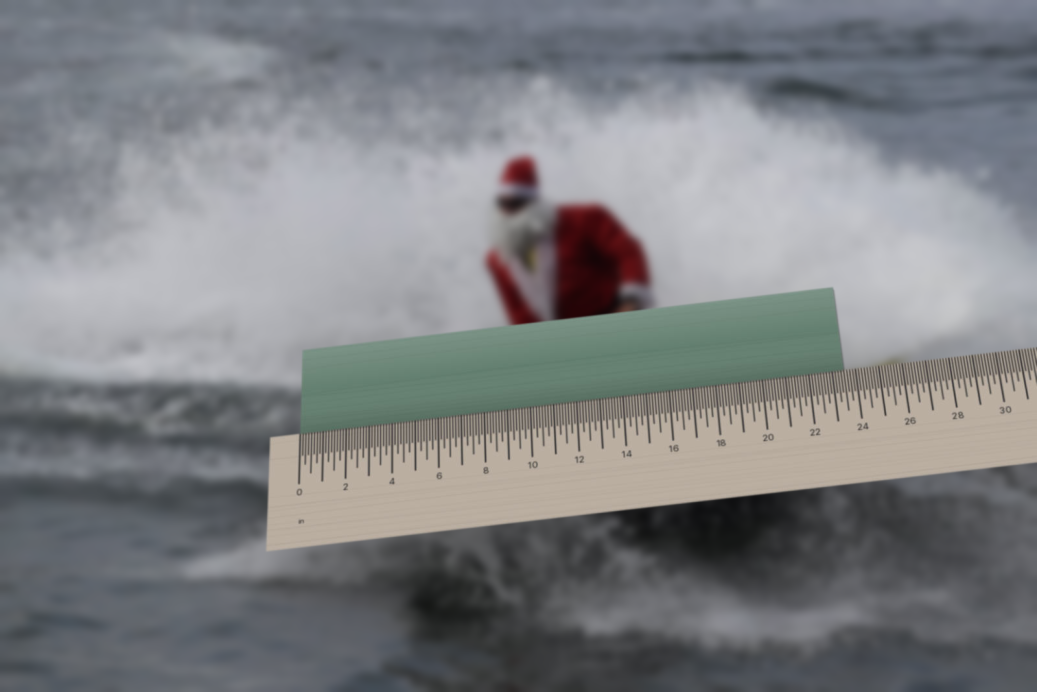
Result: 23.5 in
